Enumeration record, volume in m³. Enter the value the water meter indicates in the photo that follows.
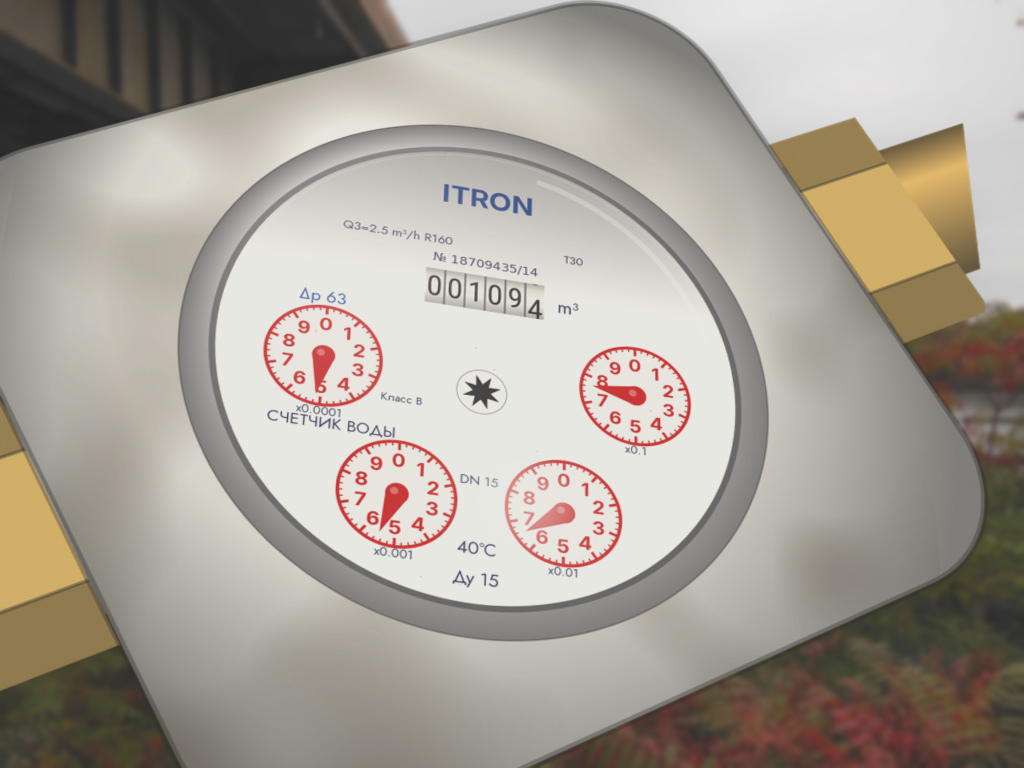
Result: 1093.7655 m³
